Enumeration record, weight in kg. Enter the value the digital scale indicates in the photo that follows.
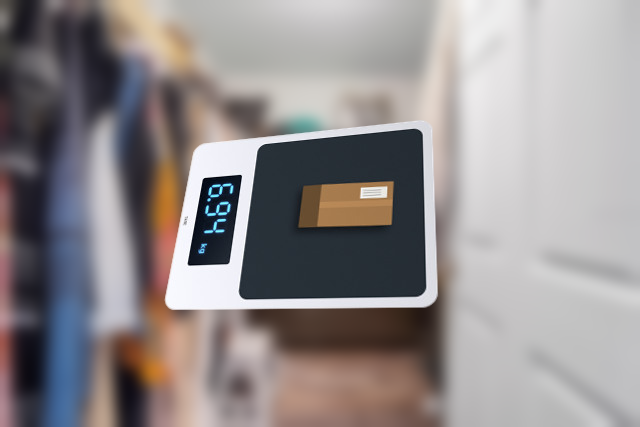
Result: 6.94 kg
